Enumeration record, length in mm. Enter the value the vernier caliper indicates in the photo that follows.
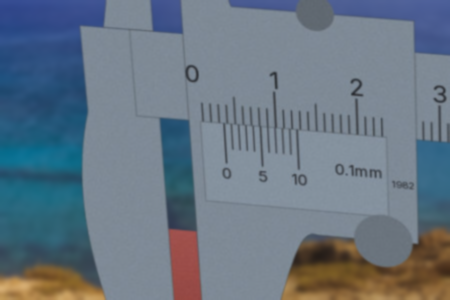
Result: 3.6 mm
